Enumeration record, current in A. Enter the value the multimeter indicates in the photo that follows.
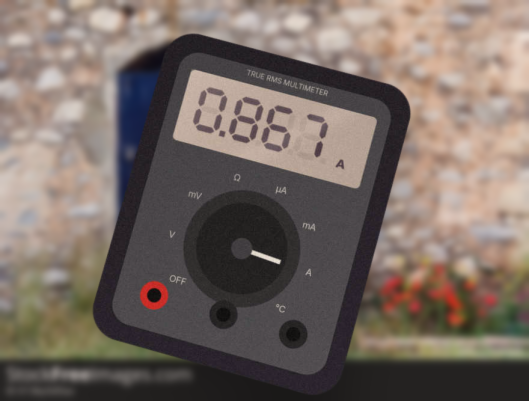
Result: 0.867 A
